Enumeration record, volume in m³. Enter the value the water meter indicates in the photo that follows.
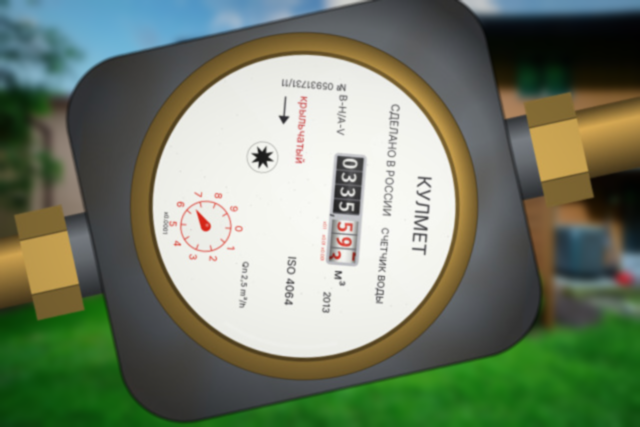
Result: 335.5926 m³
